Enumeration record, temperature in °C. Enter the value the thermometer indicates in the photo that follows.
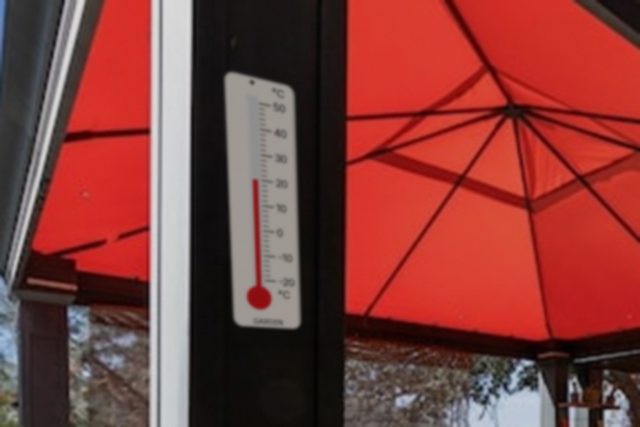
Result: 20 °C
